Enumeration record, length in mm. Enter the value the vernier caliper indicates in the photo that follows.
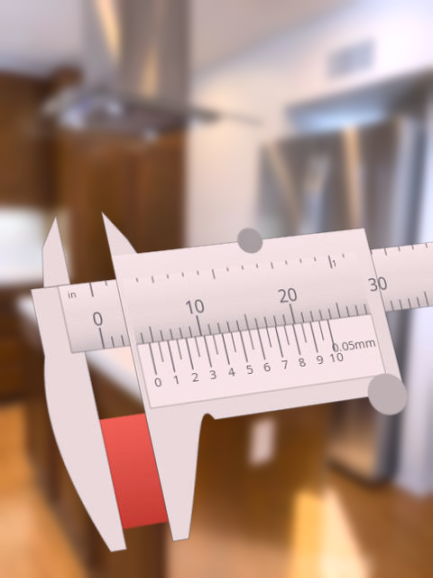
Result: 4.6 mm
